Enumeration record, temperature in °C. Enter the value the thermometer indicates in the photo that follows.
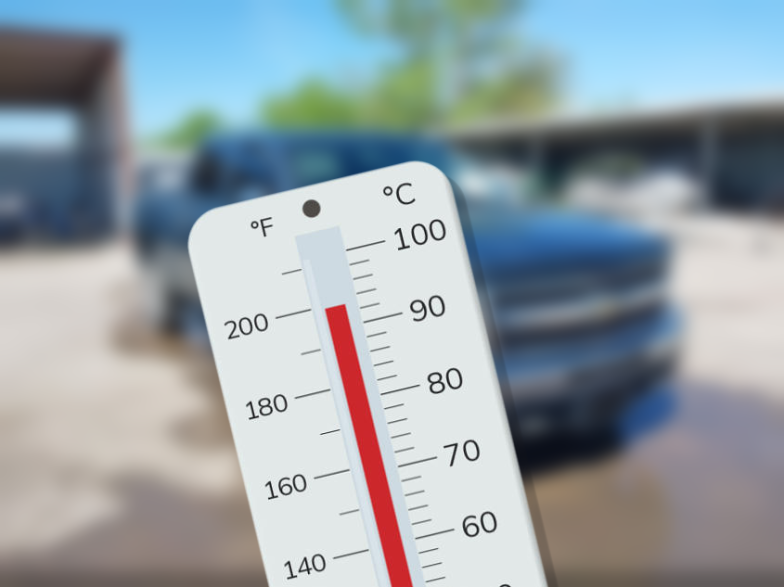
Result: 93 °C
